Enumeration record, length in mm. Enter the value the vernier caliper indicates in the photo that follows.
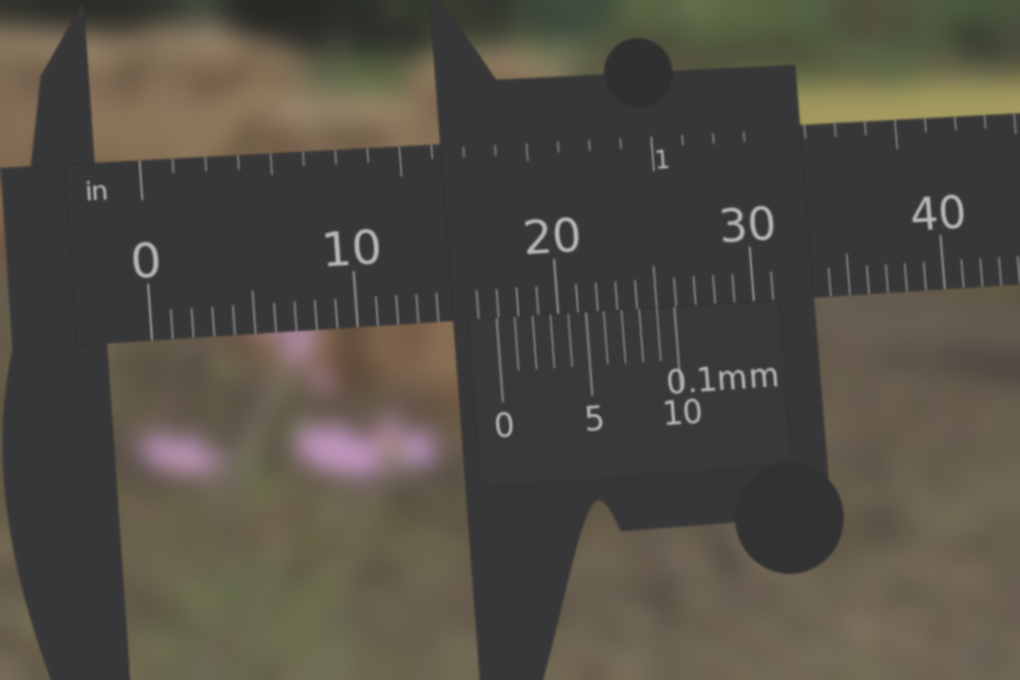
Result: 16.9 mm
